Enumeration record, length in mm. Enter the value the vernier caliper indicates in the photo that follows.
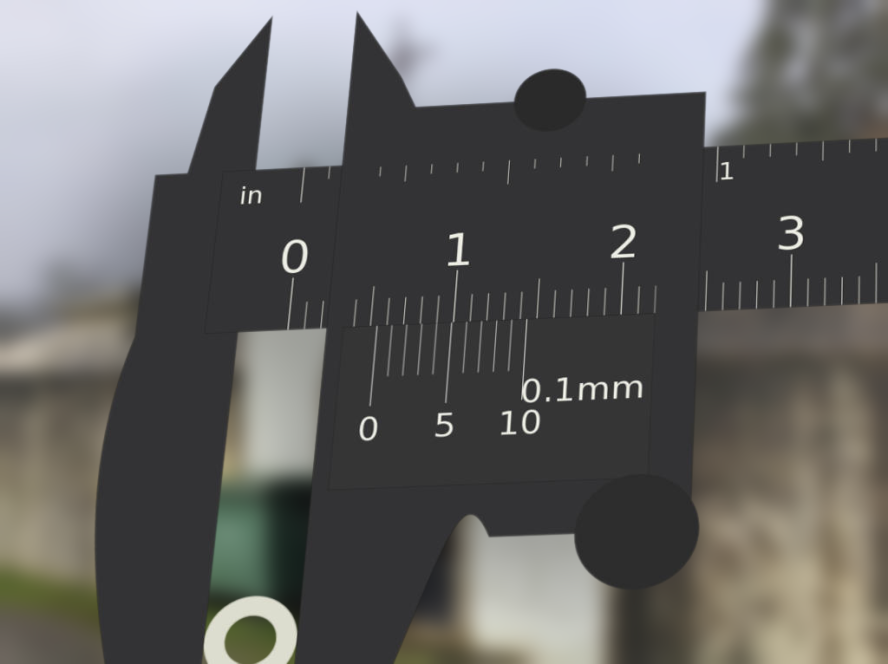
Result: 5.4 mm
